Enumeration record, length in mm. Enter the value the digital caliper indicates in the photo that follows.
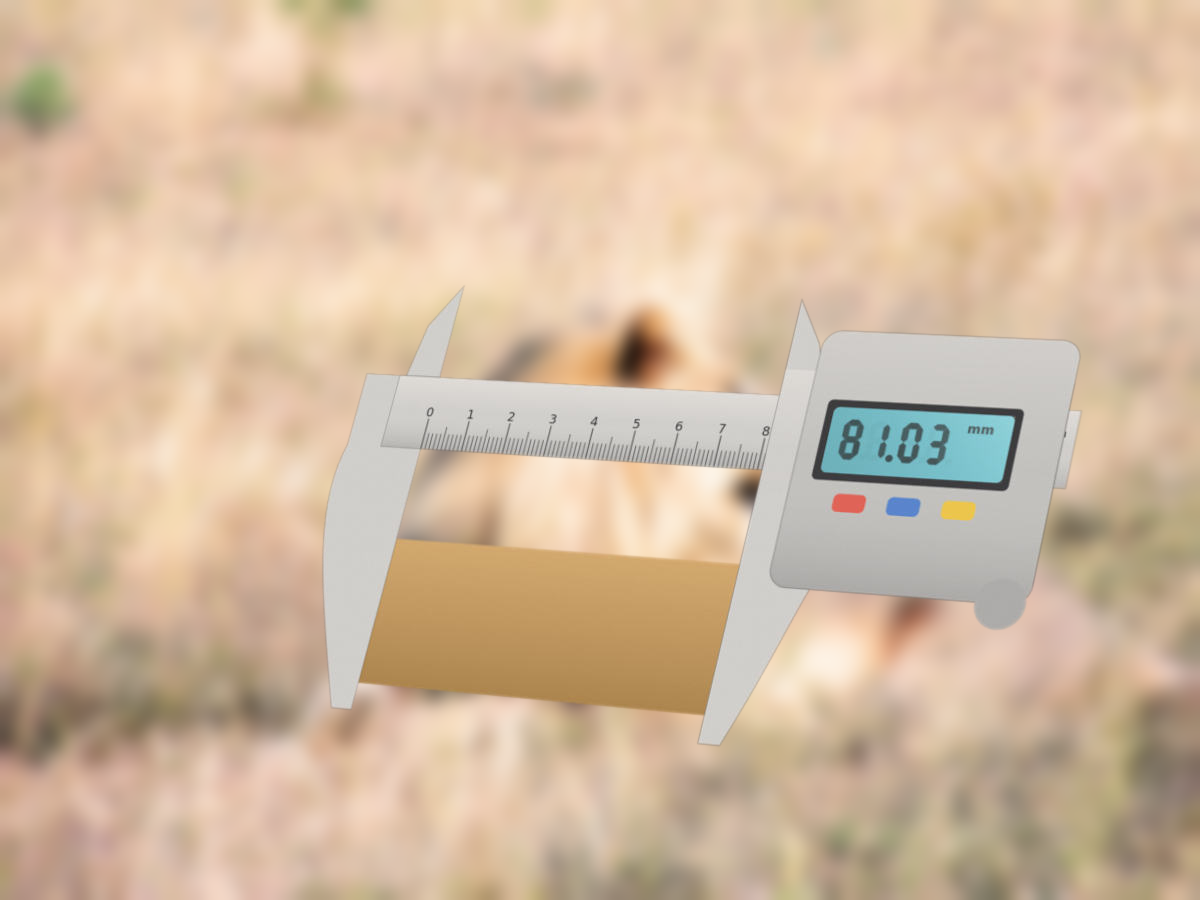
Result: 81.03 mm
